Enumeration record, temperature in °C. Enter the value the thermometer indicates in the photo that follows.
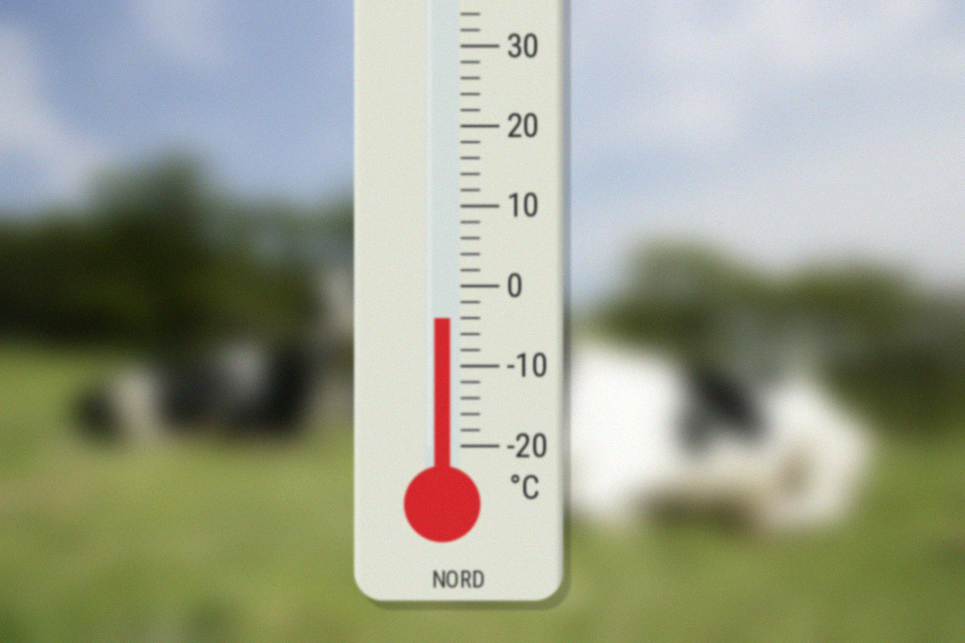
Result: -4 °C
